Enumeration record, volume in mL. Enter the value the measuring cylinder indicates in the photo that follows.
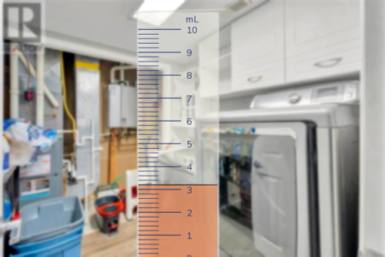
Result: 3.2 mL
